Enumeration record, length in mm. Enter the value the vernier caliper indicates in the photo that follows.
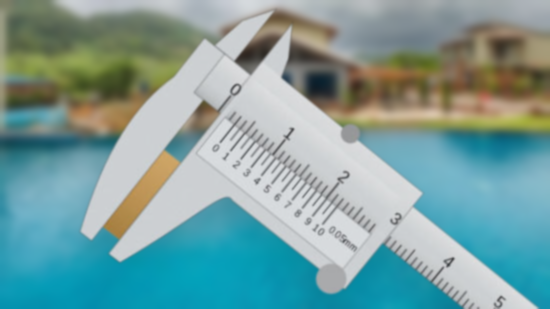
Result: 3.0 mm
